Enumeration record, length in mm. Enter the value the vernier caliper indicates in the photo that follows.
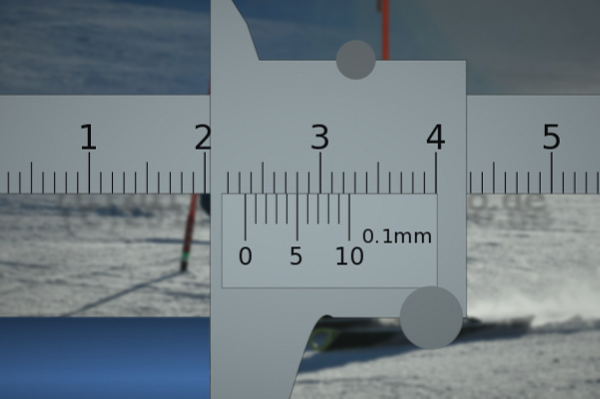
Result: 23.5 mm
